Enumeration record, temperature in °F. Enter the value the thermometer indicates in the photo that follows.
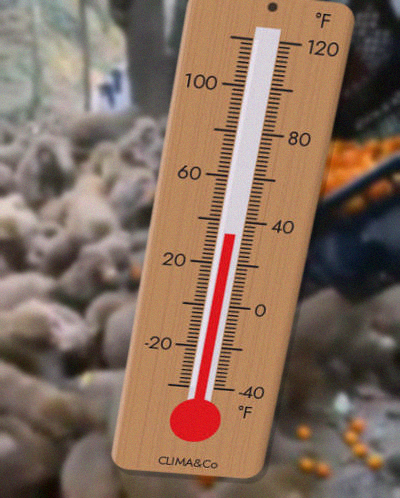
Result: 34 °F
